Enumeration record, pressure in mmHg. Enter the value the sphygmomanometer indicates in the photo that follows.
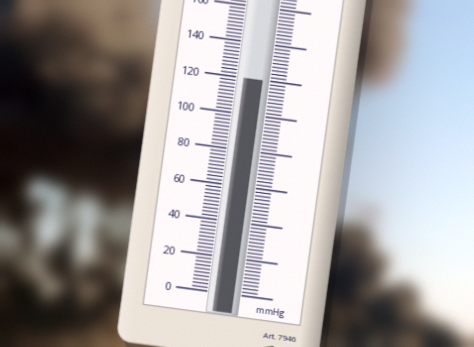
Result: 120 mmHg
